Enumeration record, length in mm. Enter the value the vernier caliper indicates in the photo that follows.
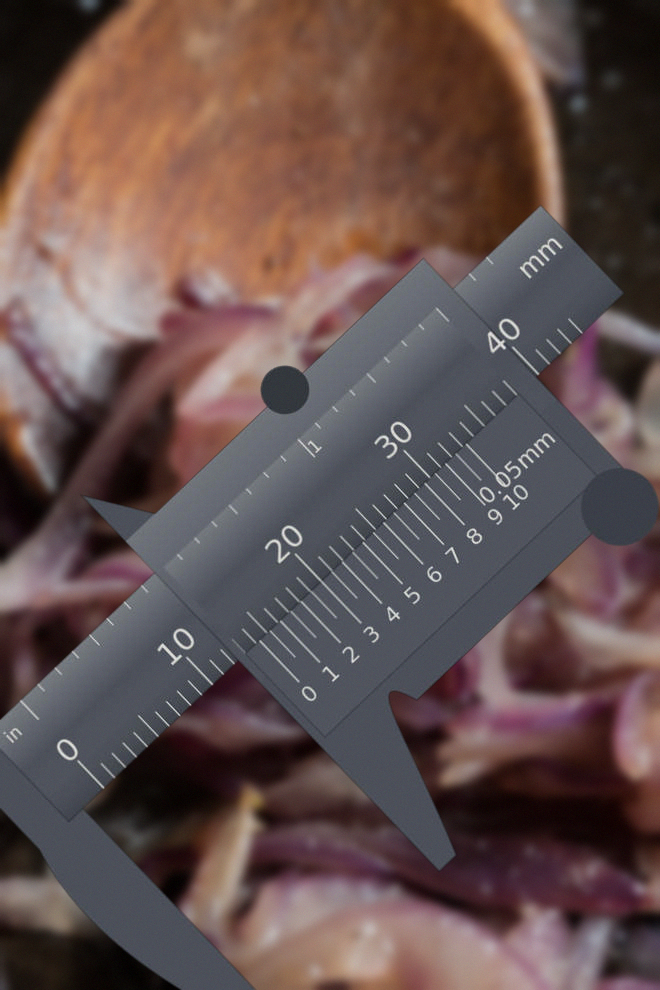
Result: 14.3 mm
